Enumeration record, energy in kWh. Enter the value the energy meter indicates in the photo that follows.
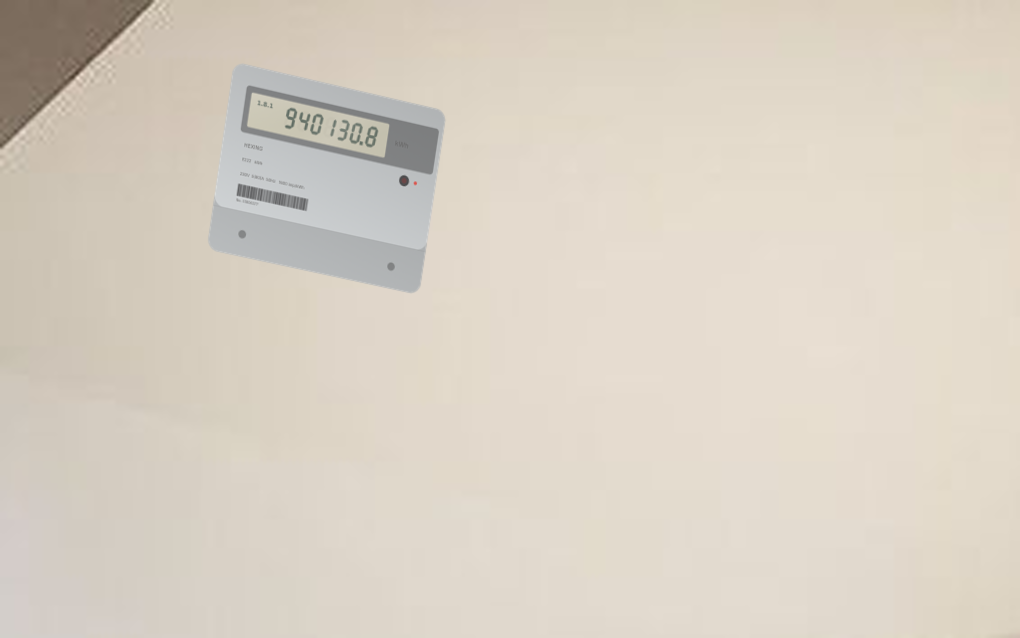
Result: 940130.8 kWh
